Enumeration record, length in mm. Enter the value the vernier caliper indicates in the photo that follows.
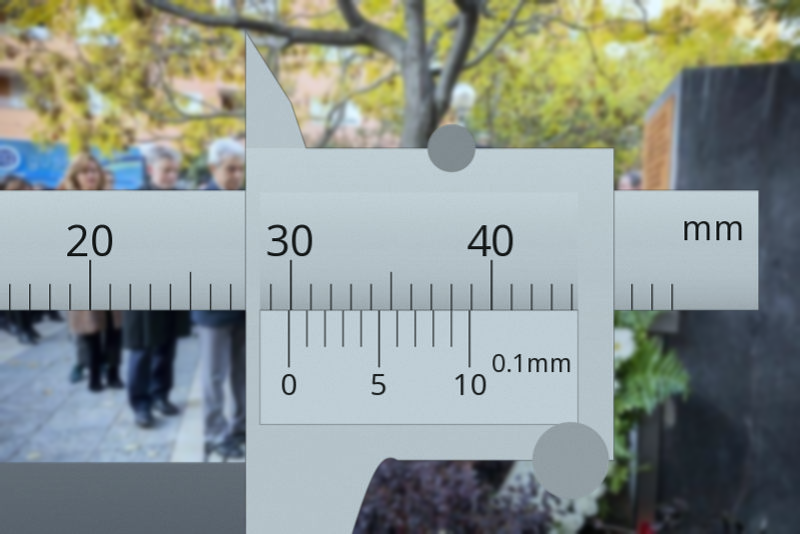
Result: 29.9 mm
